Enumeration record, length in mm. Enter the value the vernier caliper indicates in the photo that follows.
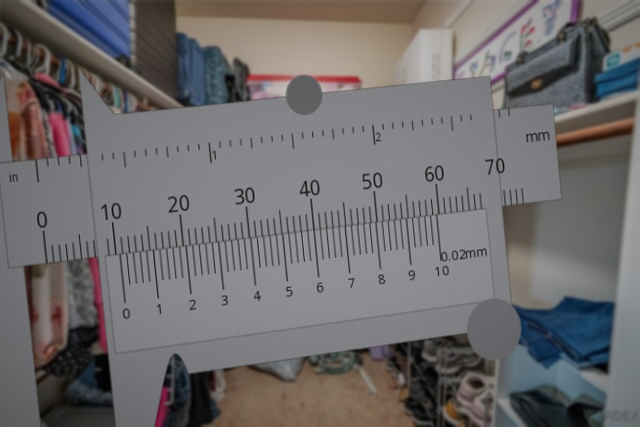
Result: 10.6 mm
